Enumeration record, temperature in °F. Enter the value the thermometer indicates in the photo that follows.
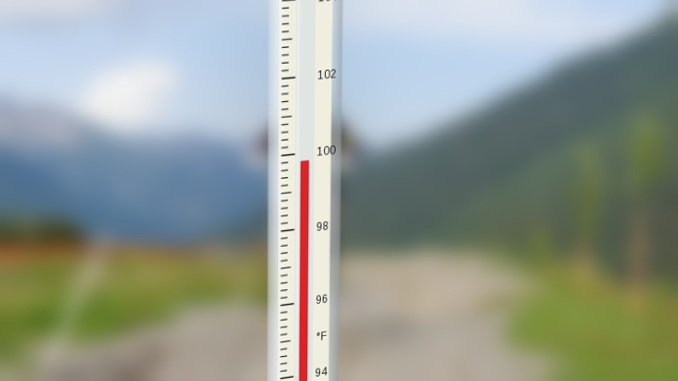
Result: 99.8 °F
